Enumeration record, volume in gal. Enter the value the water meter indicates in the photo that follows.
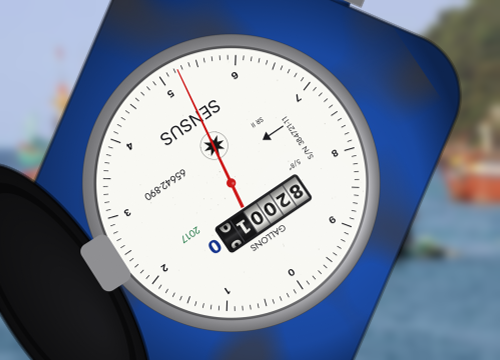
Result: 8200185.2 gal
